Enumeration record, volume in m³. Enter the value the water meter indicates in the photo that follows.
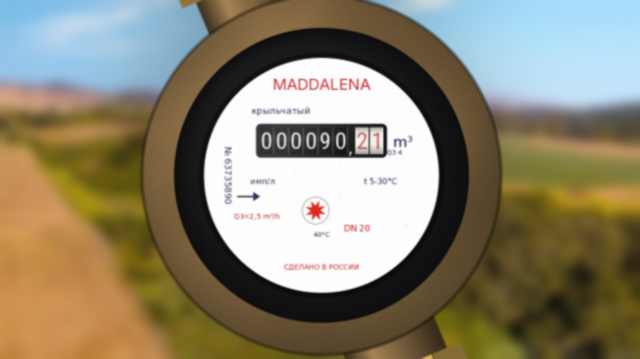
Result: 90.21 m³
